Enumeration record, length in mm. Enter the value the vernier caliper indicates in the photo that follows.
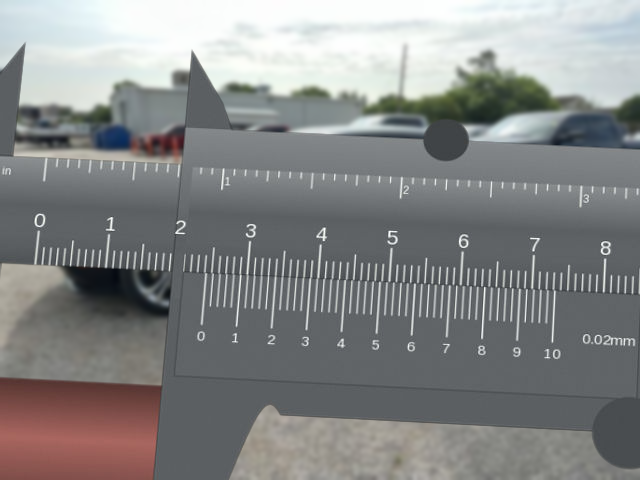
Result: 24.2 mm
